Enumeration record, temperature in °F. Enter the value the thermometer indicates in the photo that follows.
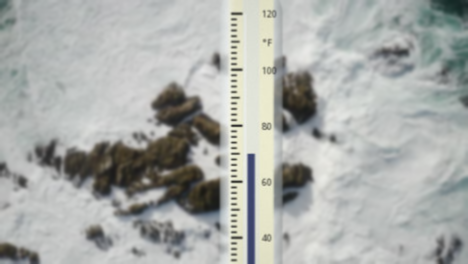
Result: 70 °F
